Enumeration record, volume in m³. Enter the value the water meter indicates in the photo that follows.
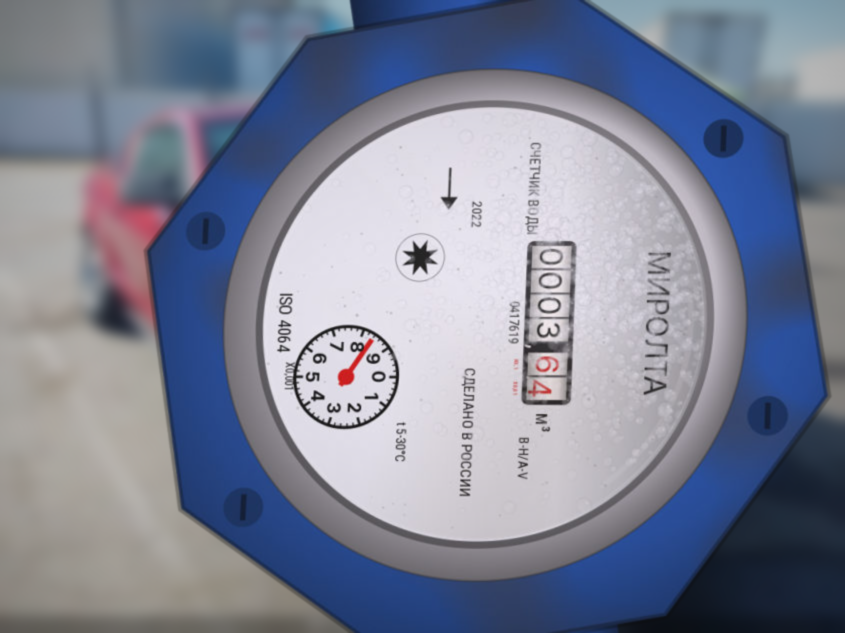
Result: 3.638 m³
